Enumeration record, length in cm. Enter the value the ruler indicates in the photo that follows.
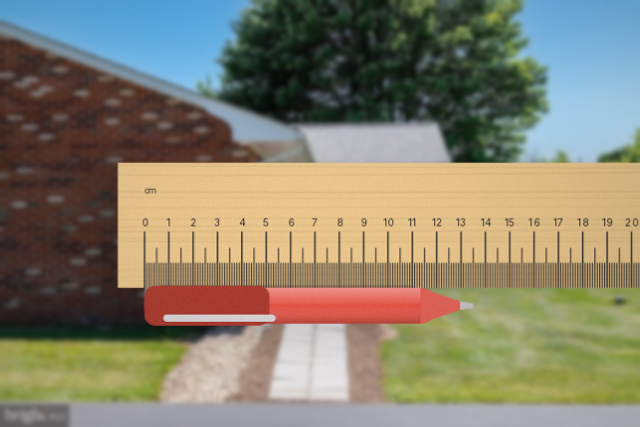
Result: 13.5 cm
